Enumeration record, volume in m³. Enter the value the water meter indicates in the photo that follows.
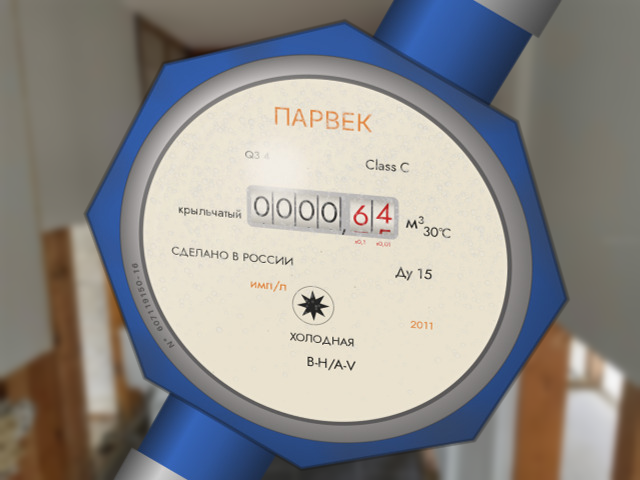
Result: 0.64 m³
